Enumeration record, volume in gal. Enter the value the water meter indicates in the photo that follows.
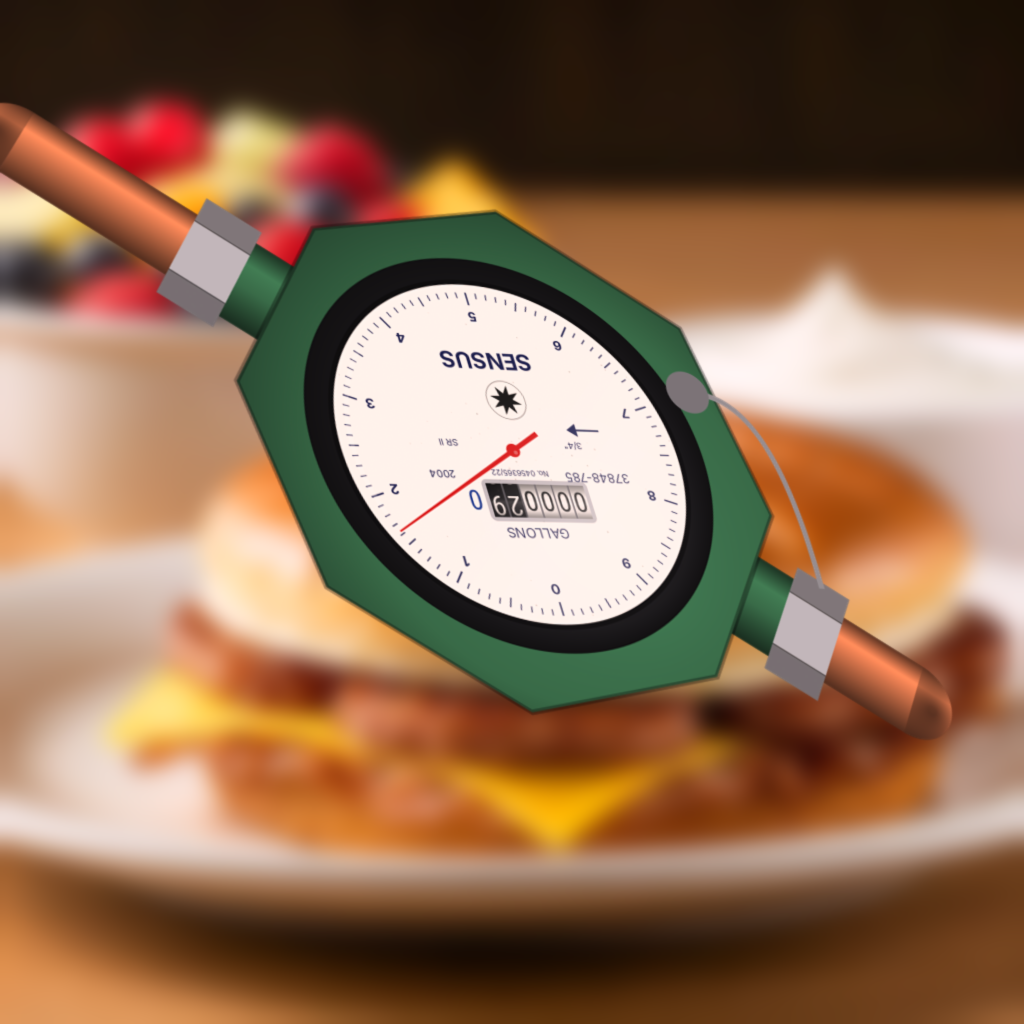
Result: 291.6 gal
